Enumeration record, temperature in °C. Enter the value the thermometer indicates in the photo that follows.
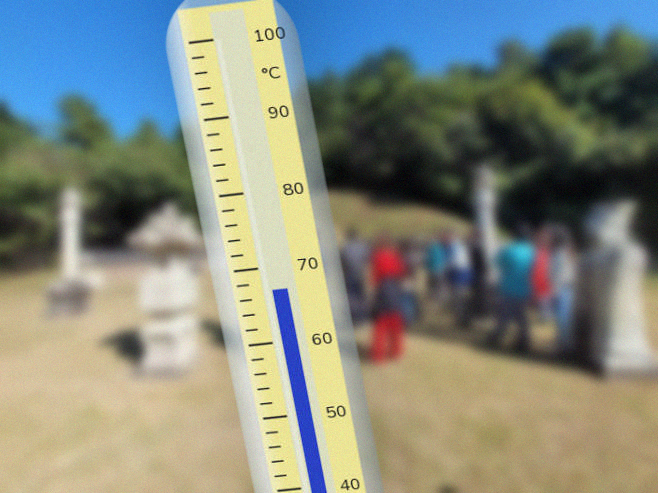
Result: 67 °C
